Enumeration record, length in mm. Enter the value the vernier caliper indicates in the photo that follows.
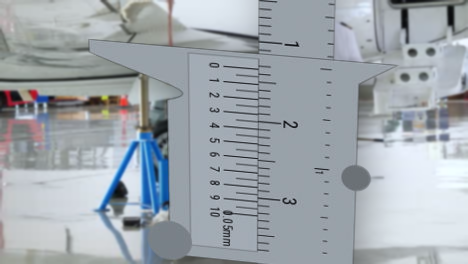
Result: 13.4 mm
